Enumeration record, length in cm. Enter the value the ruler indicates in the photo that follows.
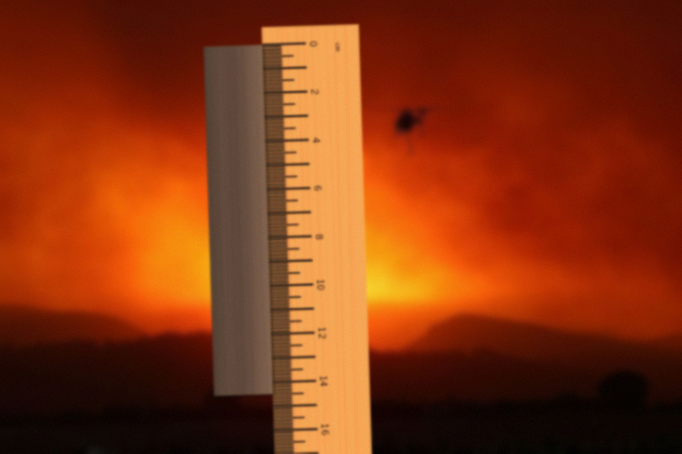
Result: 14.5 cm
